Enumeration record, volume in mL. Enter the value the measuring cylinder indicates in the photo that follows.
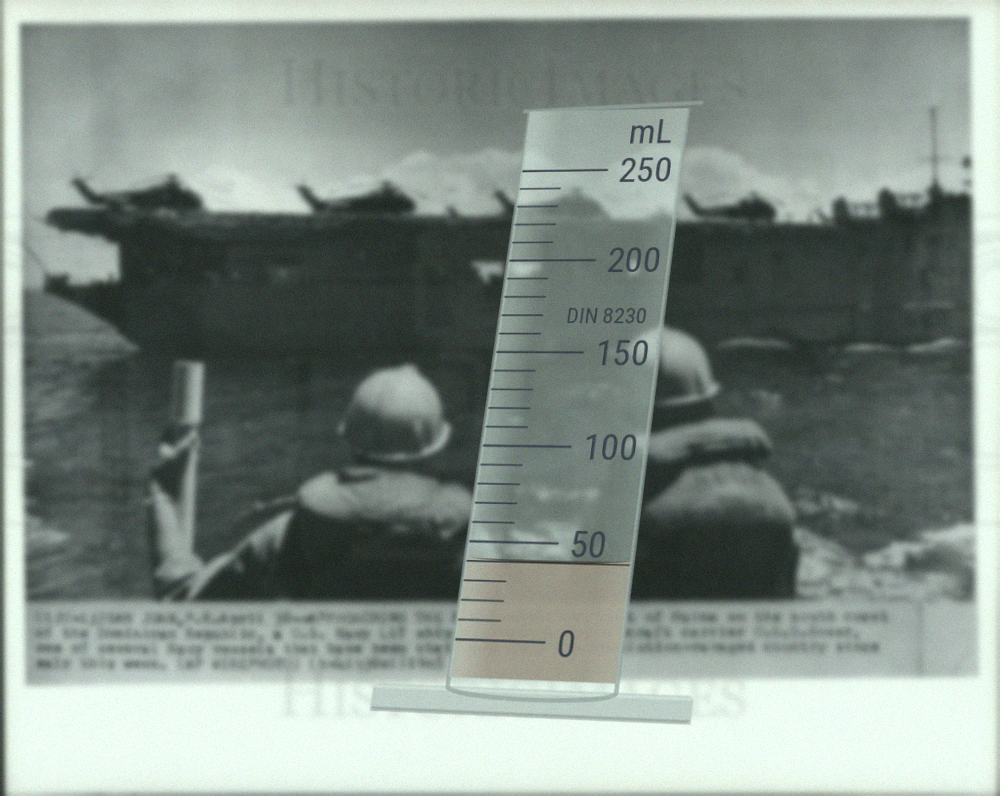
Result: 40 mL
